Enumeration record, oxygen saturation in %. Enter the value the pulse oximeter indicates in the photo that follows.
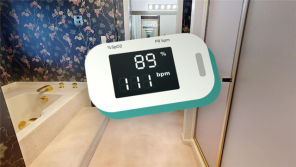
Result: 89 %
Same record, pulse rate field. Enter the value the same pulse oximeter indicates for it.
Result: 111 bpm
